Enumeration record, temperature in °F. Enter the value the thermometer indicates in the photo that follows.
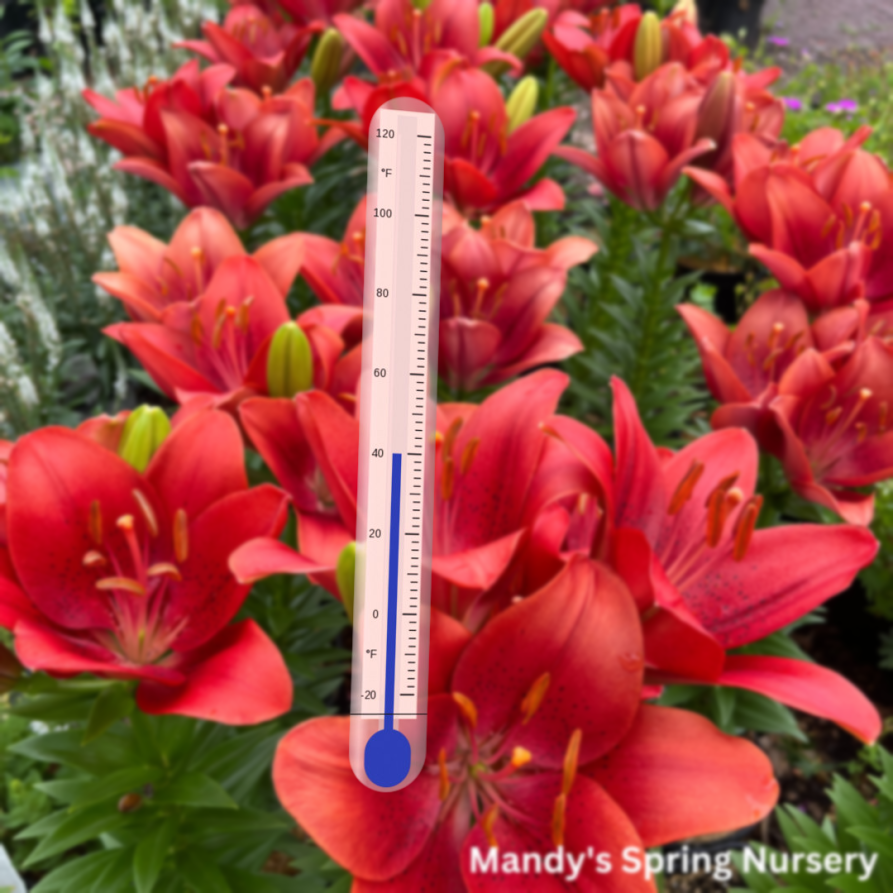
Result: 40 °F
